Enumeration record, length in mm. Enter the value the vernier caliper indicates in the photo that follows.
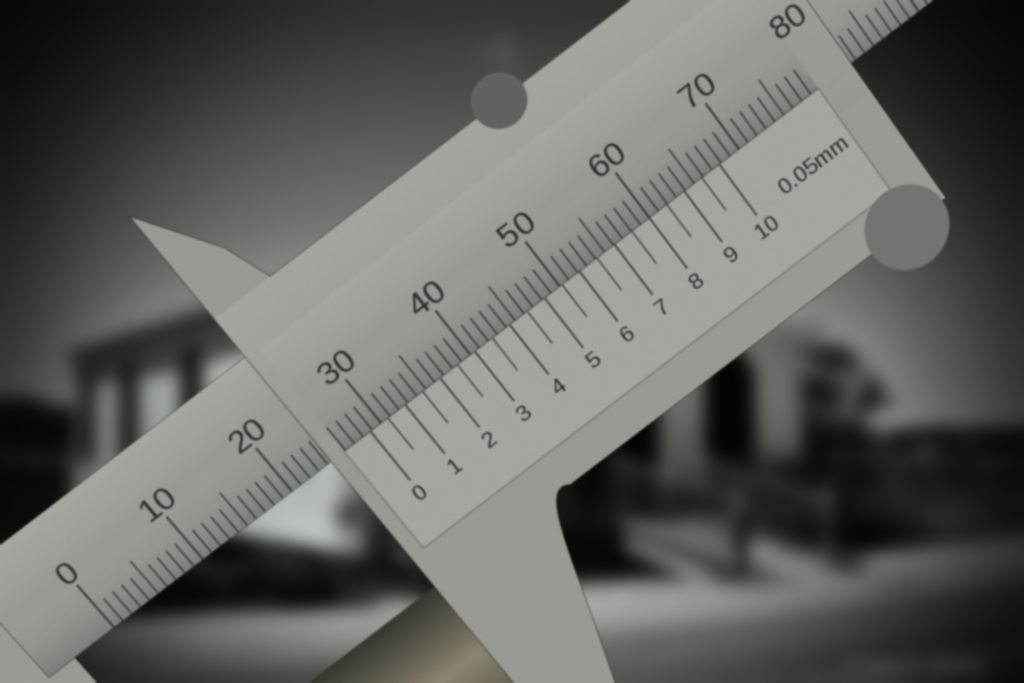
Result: 28.8 mm
